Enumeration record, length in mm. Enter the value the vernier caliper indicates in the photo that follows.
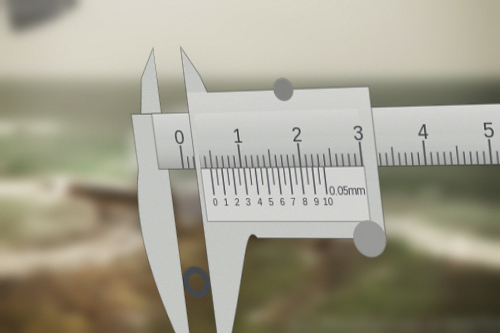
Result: 4.8 mm
